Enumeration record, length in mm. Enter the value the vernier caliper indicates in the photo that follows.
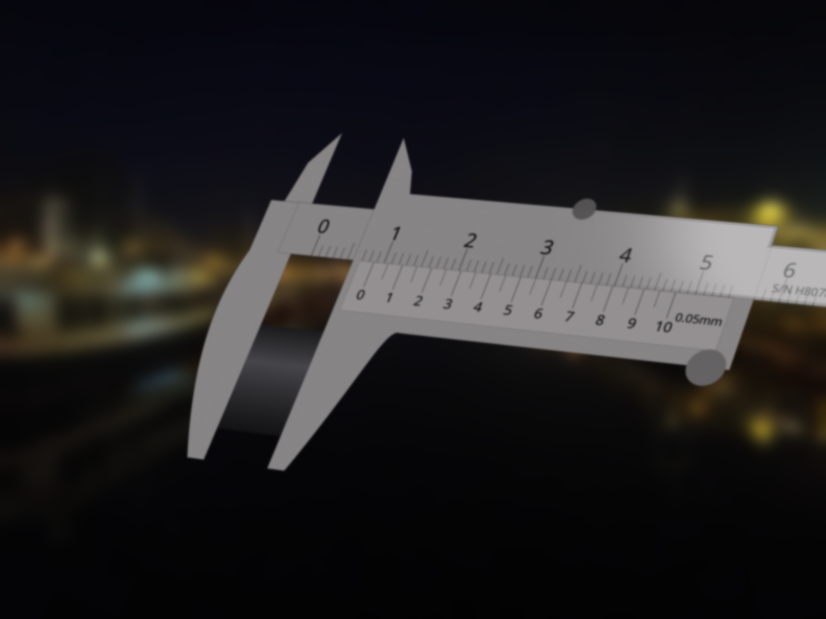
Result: 8.6 mm
